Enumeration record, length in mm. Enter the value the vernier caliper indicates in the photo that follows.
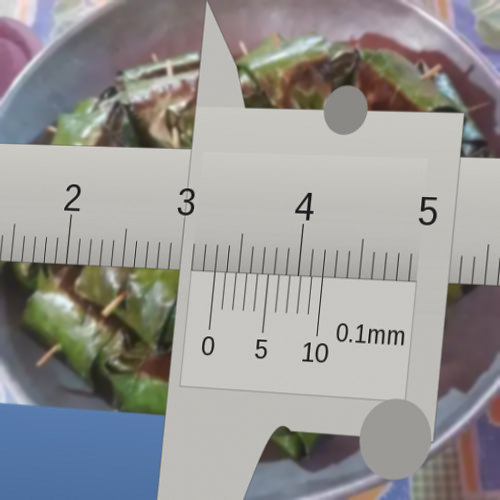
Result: 33.0 mm
